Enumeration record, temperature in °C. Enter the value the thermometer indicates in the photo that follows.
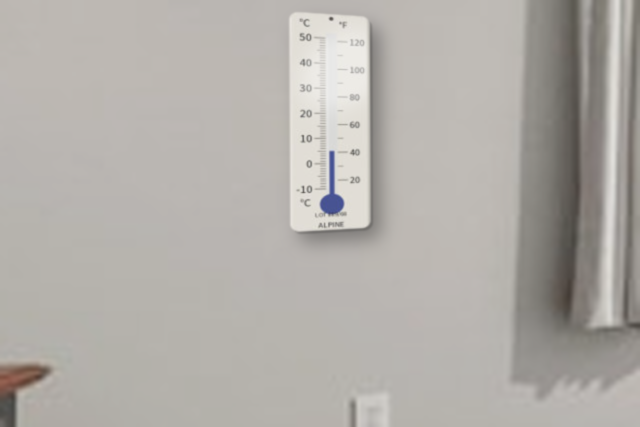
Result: 5 °C
